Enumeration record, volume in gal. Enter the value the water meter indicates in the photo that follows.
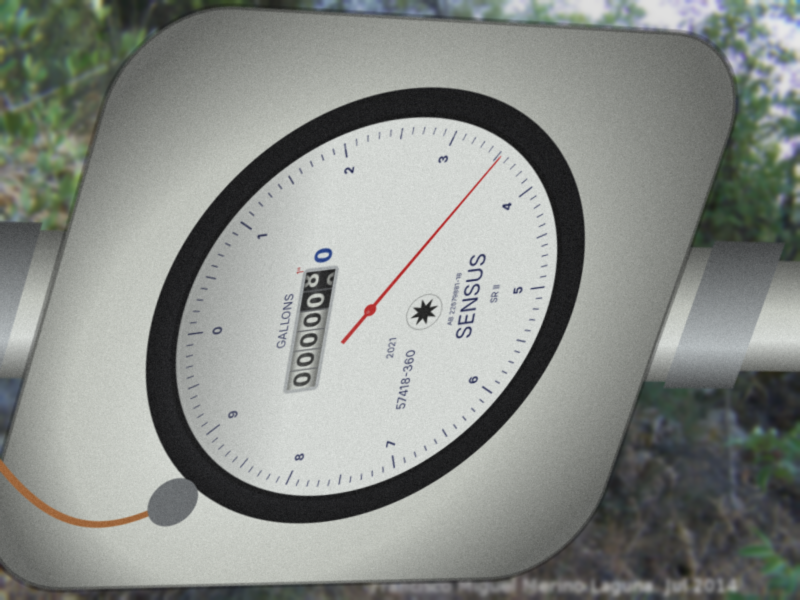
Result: 83.5 gal
